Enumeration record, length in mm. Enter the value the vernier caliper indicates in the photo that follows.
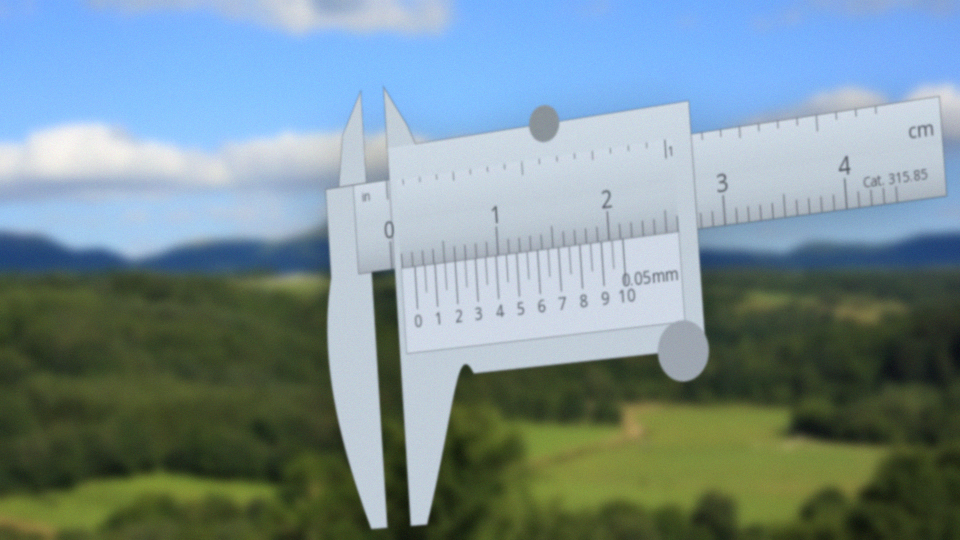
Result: 2.2 mm
